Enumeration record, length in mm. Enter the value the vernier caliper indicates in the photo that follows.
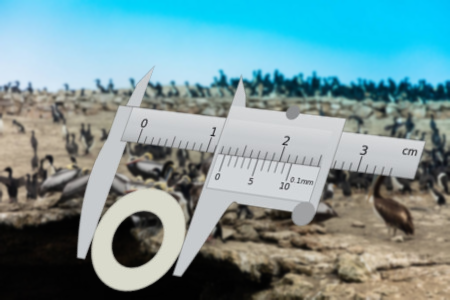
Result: 12.6 mm
